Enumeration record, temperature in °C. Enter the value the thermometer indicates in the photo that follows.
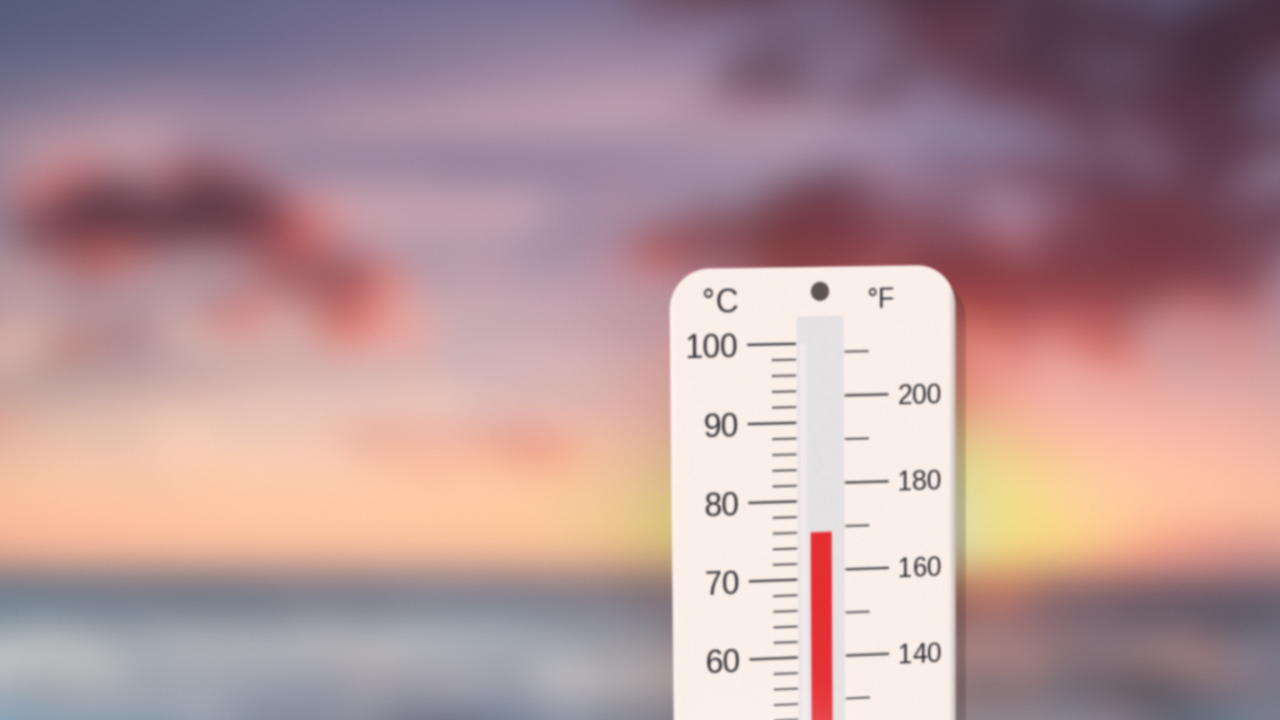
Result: 76 °C
